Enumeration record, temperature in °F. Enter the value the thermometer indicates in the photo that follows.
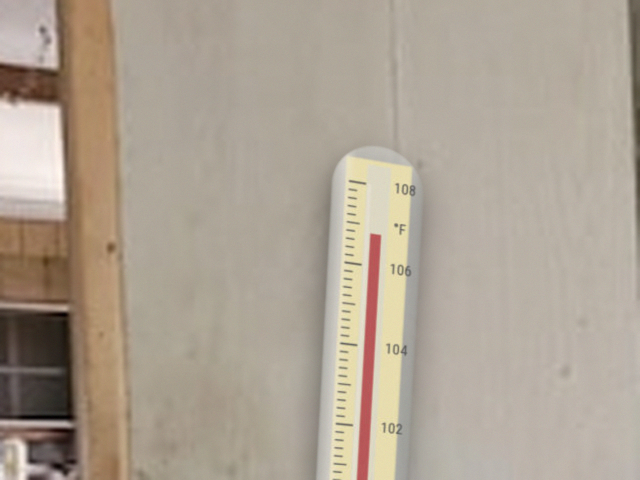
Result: 106.8 °F
